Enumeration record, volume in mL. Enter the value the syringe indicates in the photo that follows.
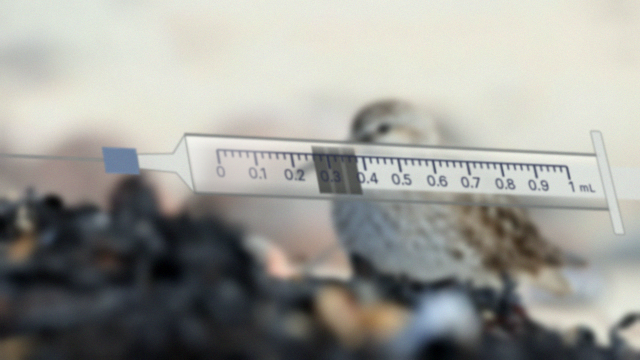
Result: 0.26 mL
